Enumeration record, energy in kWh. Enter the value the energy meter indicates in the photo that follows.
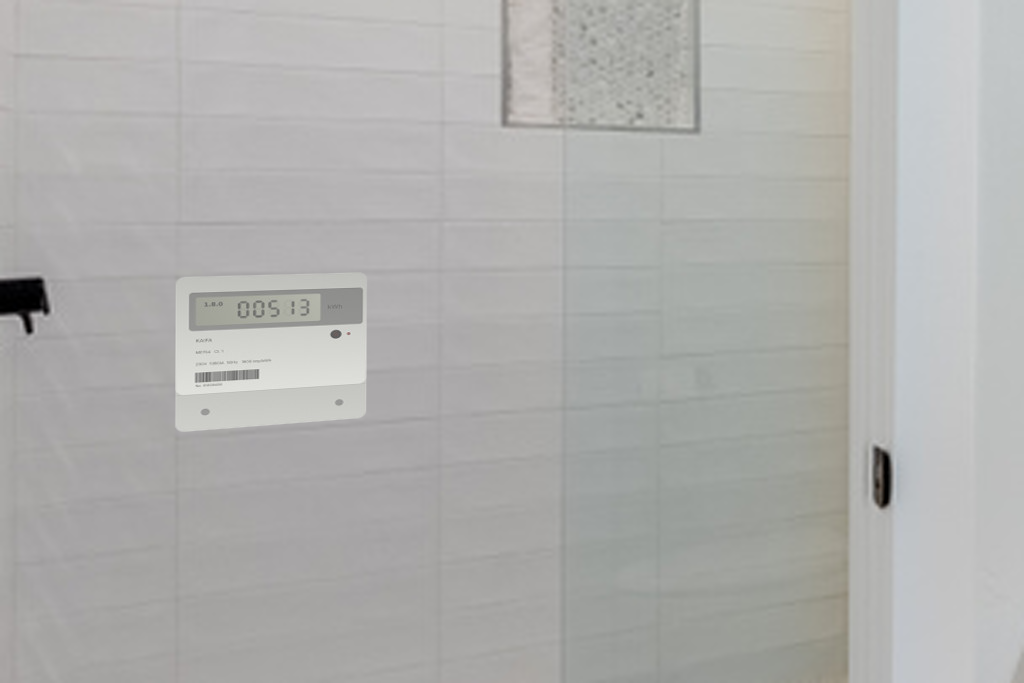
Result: 513 kWh
